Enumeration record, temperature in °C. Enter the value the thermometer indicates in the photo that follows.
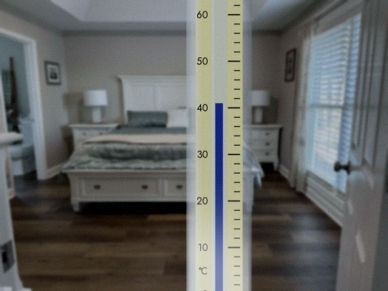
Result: 41 °C
